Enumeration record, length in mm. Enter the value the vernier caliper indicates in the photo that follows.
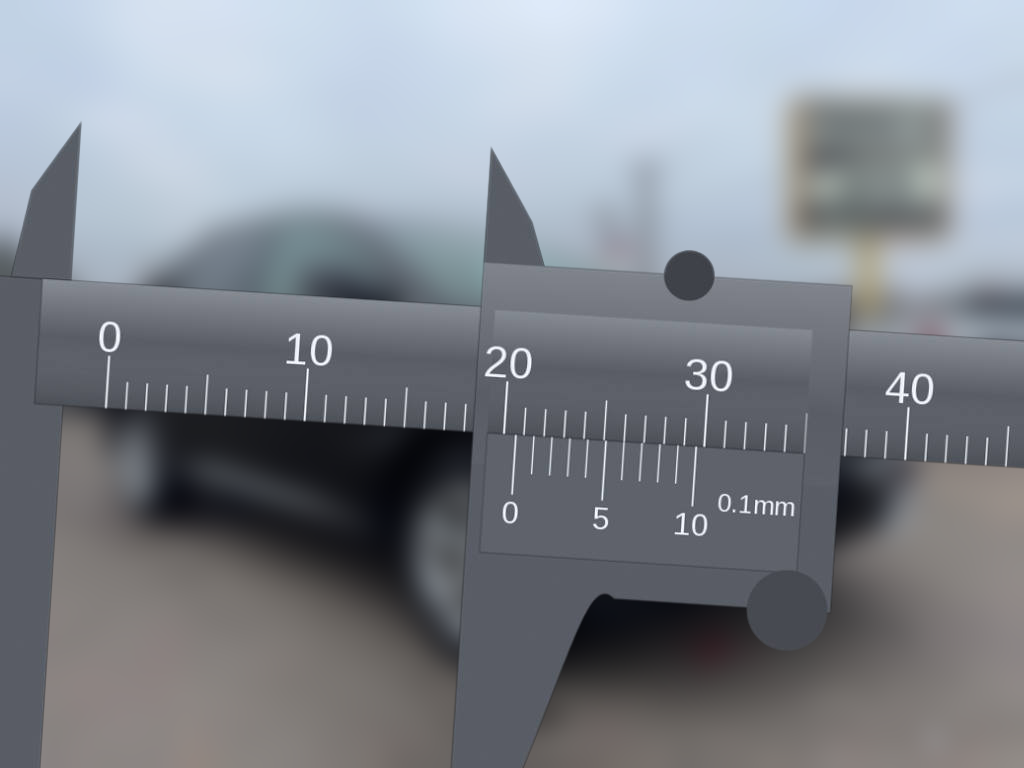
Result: 20.6 mm
